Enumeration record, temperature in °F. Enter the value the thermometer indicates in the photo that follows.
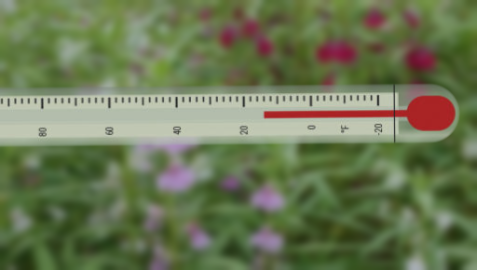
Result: 14 °F
